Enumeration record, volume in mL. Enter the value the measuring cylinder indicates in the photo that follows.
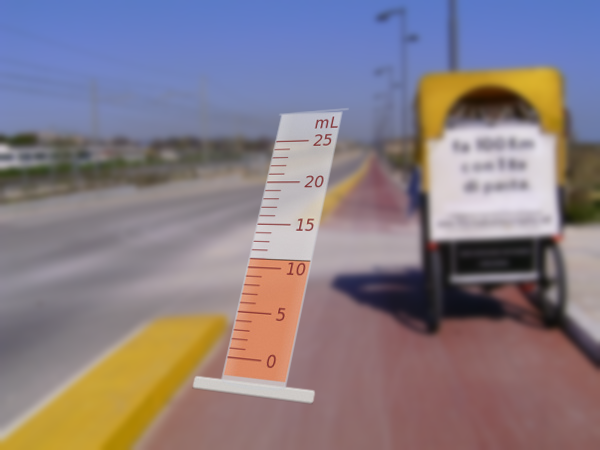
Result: 11 mL
